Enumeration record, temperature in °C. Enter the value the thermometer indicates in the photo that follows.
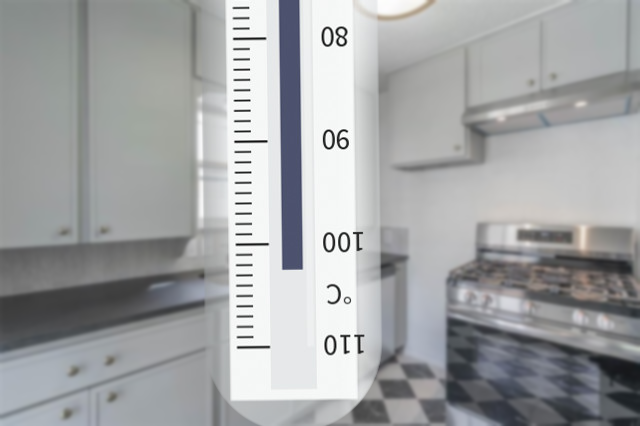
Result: 102.5 °C
